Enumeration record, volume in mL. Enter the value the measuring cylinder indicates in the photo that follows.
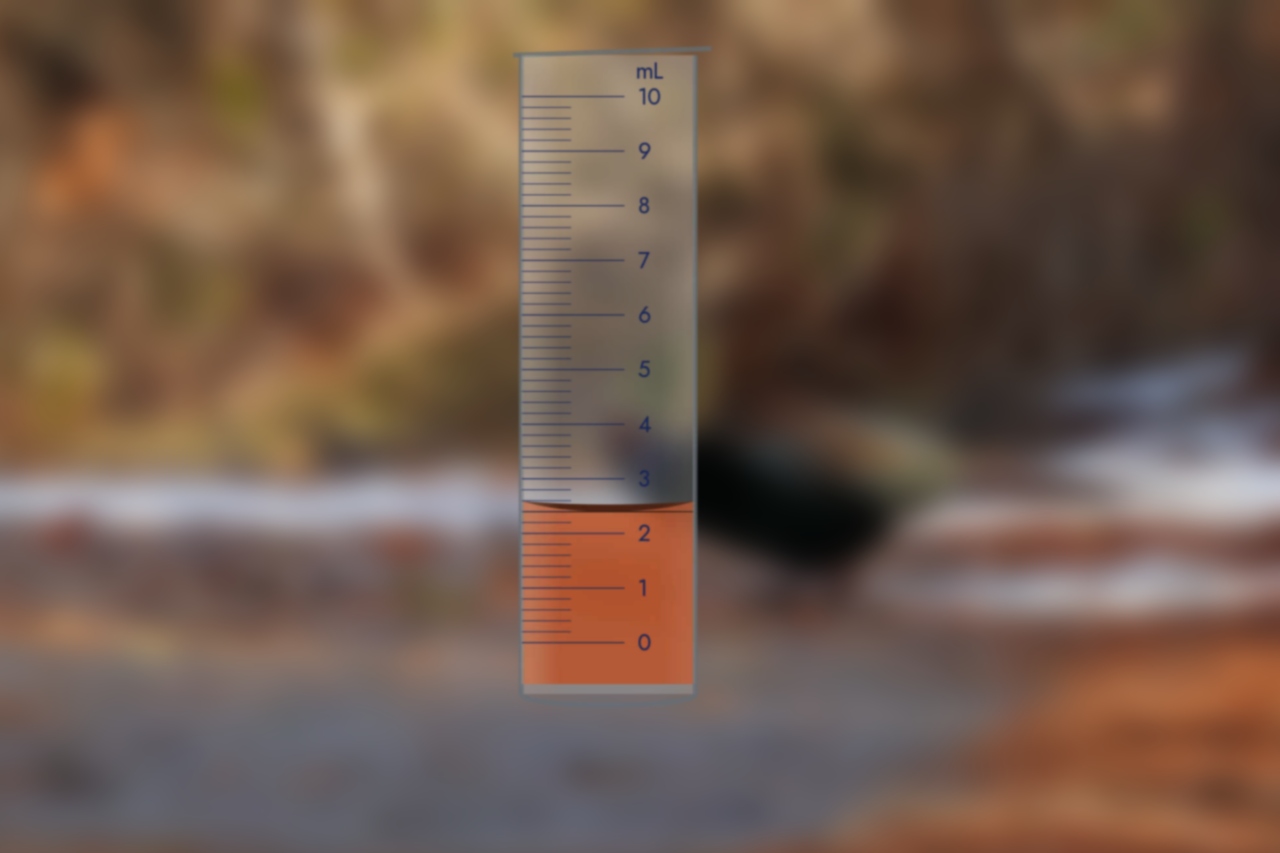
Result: 2.4 mL
